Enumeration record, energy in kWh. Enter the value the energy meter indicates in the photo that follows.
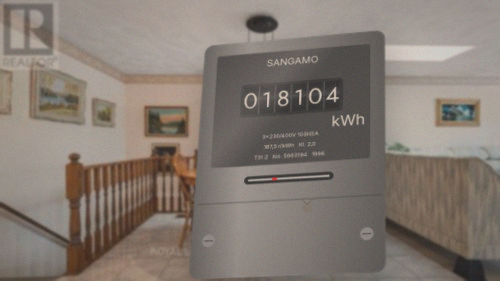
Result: 18104 kWh
